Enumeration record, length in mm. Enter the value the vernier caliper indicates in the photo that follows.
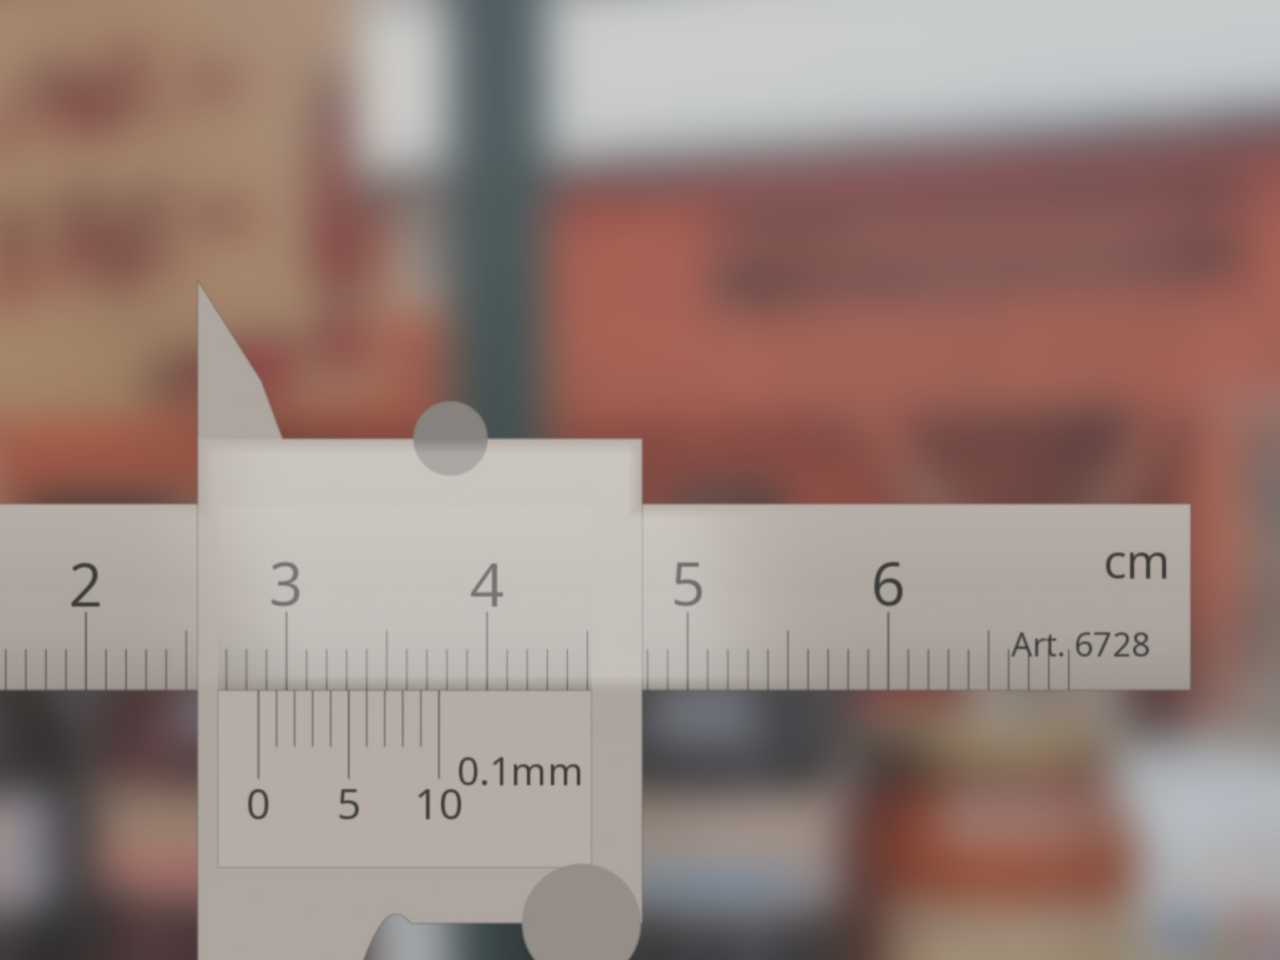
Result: 28.6 mm
